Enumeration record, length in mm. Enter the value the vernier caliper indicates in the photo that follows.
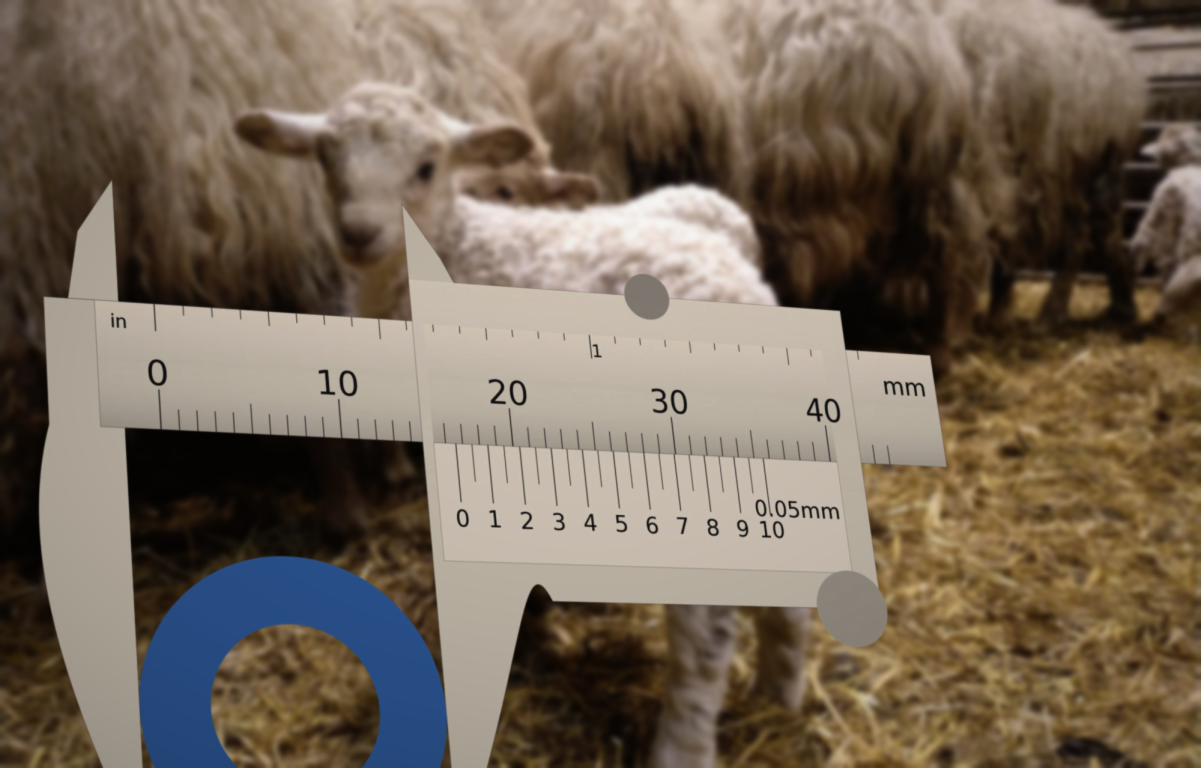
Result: 16.6 mm
